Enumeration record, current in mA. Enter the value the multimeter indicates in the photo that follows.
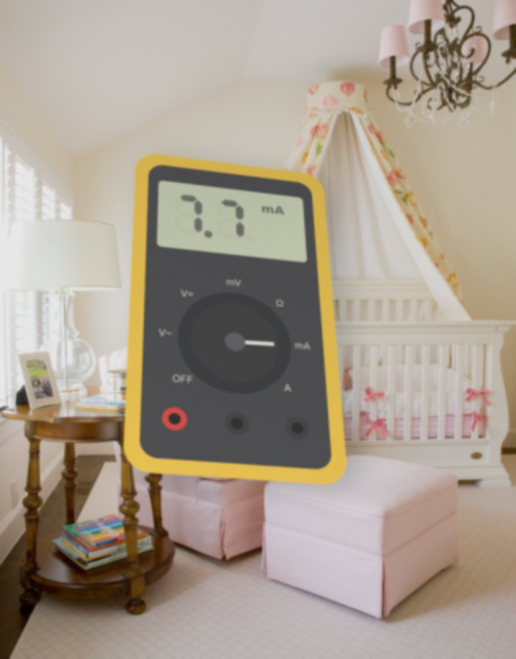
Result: 7.7 mA
